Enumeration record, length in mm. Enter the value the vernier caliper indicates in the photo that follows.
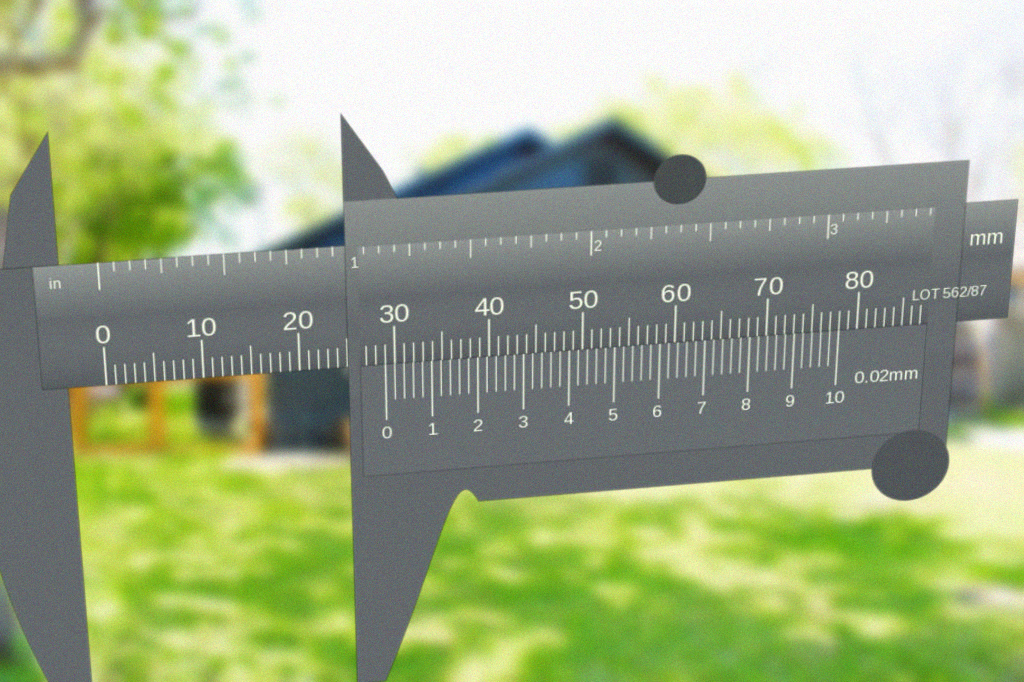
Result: 29.0 mm
